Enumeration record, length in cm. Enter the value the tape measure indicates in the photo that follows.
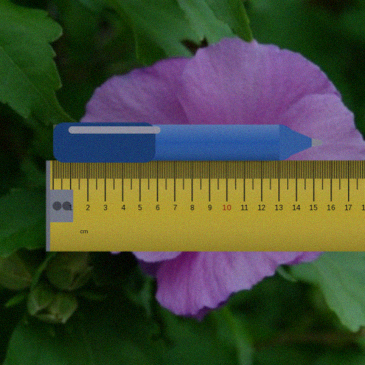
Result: 15.5 cm
